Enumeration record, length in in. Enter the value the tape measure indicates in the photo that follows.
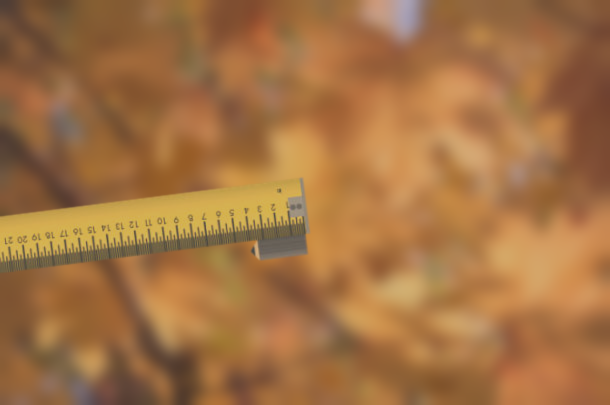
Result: 4 in
